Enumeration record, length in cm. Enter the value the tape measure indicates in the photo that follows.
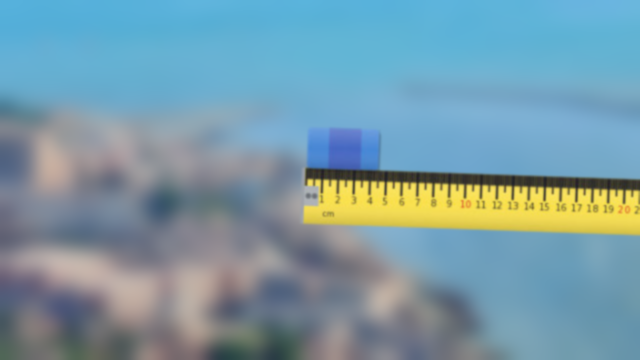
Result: 4.5 cm
